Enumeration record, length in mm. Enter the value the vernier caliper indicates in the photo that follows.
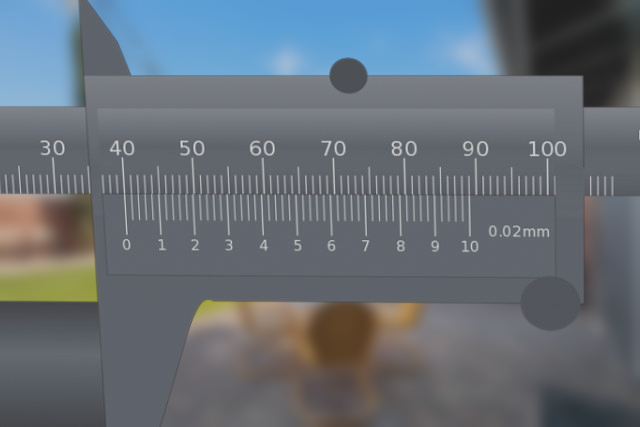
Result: 40.0 mm
